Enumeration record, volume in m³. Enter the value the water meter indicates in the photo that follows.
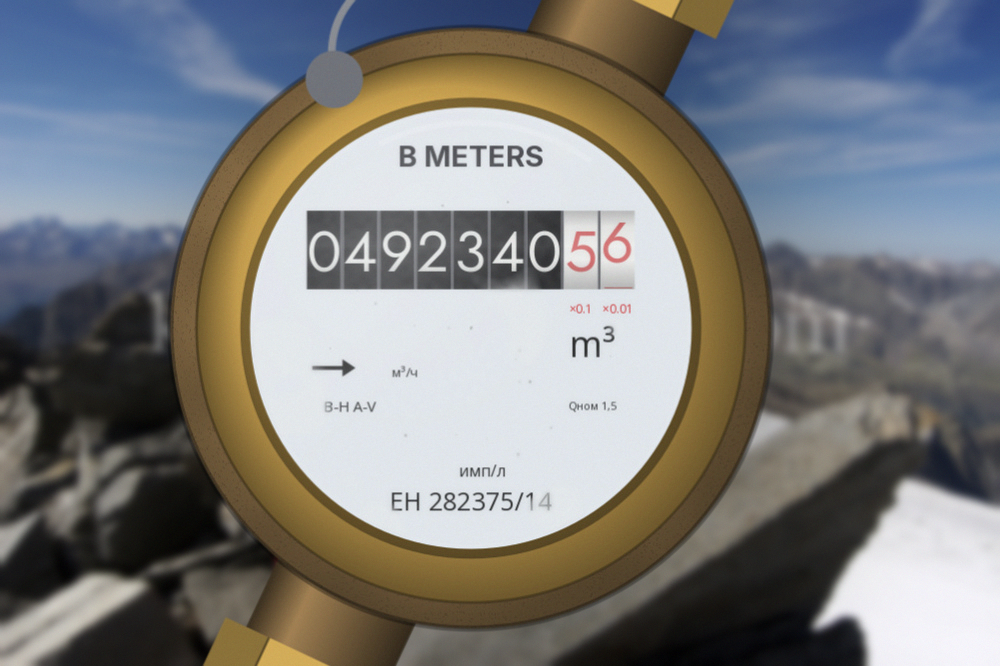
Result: 492340.56 m³
